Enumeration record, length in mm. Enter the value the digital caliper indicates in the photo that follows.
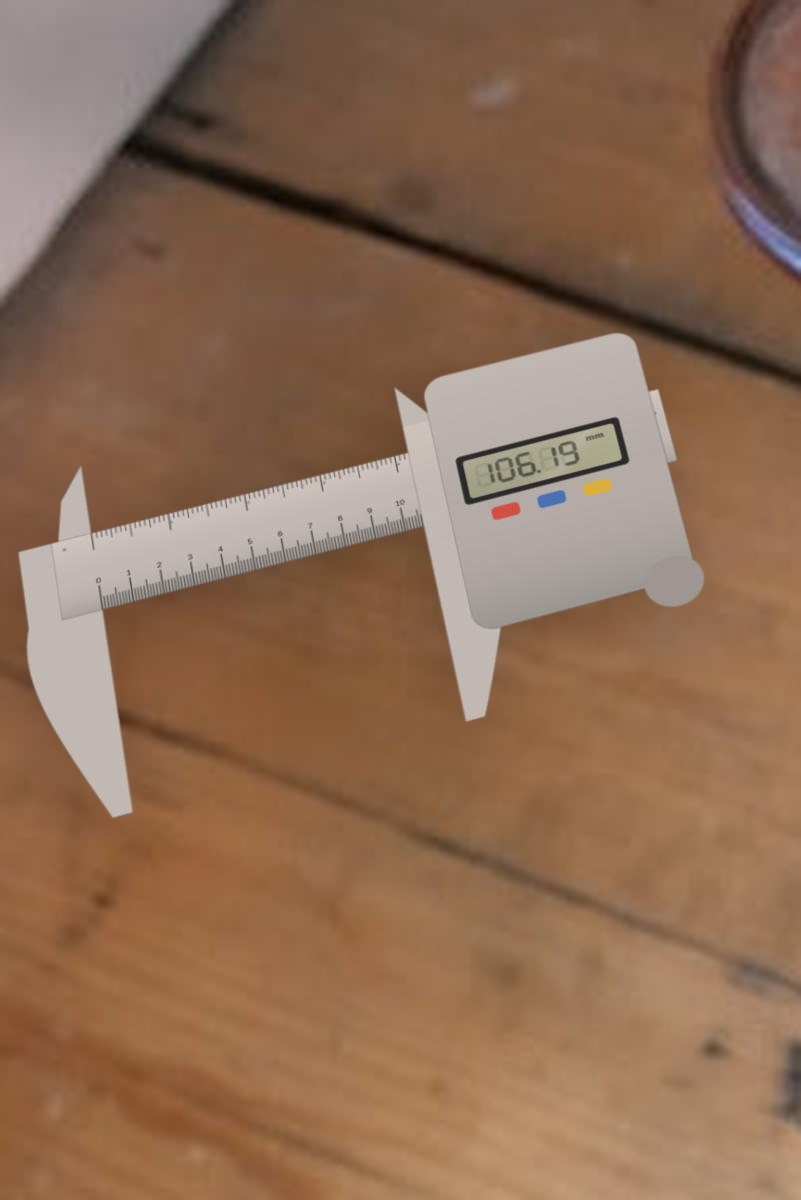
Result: 106.19 mm
